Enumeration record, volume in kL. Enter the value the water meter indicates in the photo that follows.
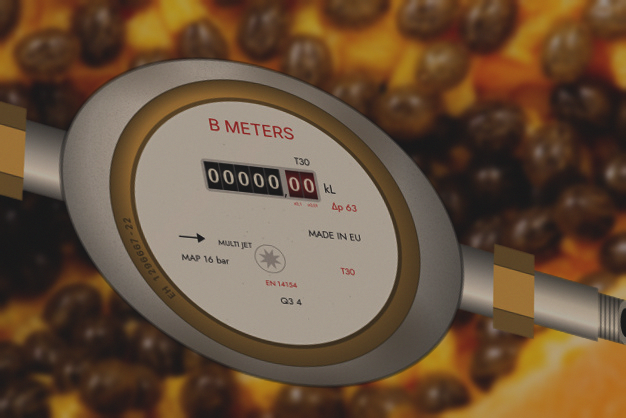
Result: 0.00 kL
